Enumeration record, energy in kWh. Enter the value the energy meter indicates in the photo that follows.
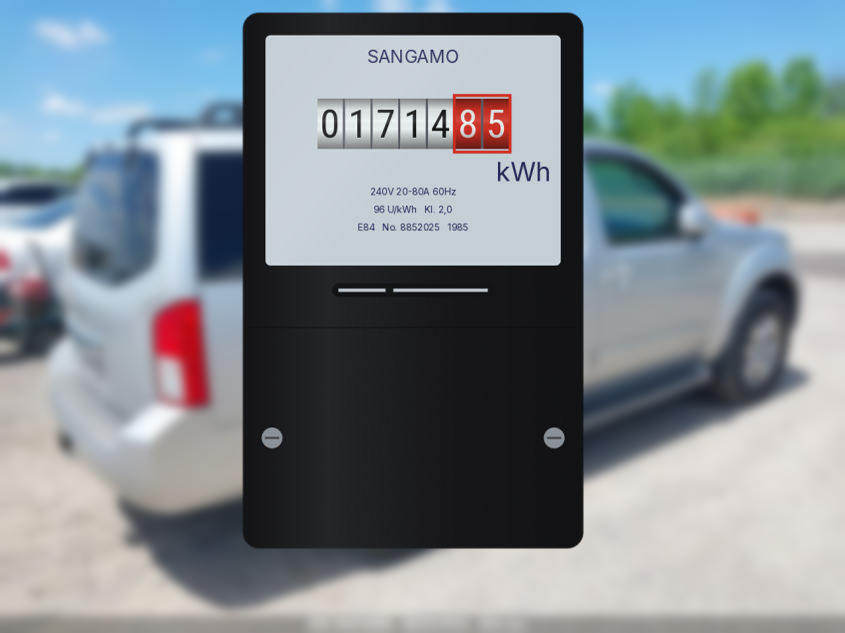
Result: 1714.85 kWh
